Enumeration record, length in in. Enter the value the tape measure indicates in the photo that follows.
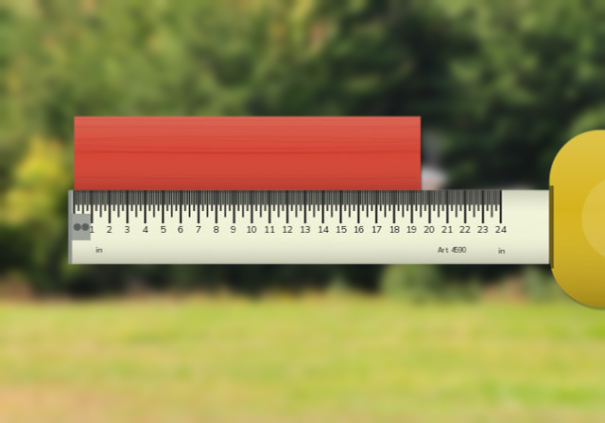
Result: 19.5 in
